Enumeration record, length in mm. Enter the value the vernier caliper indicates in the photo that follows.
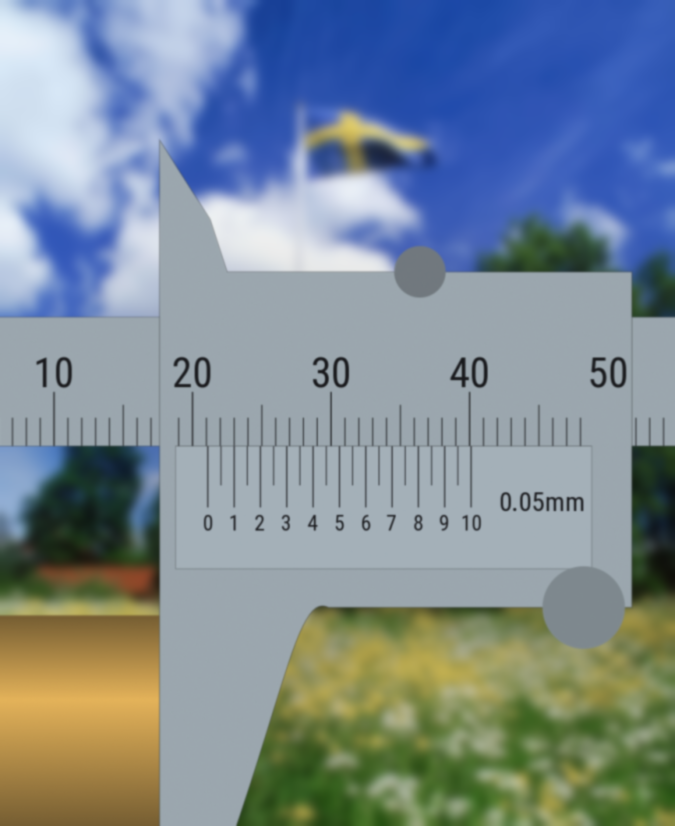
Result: 21.1 mm
